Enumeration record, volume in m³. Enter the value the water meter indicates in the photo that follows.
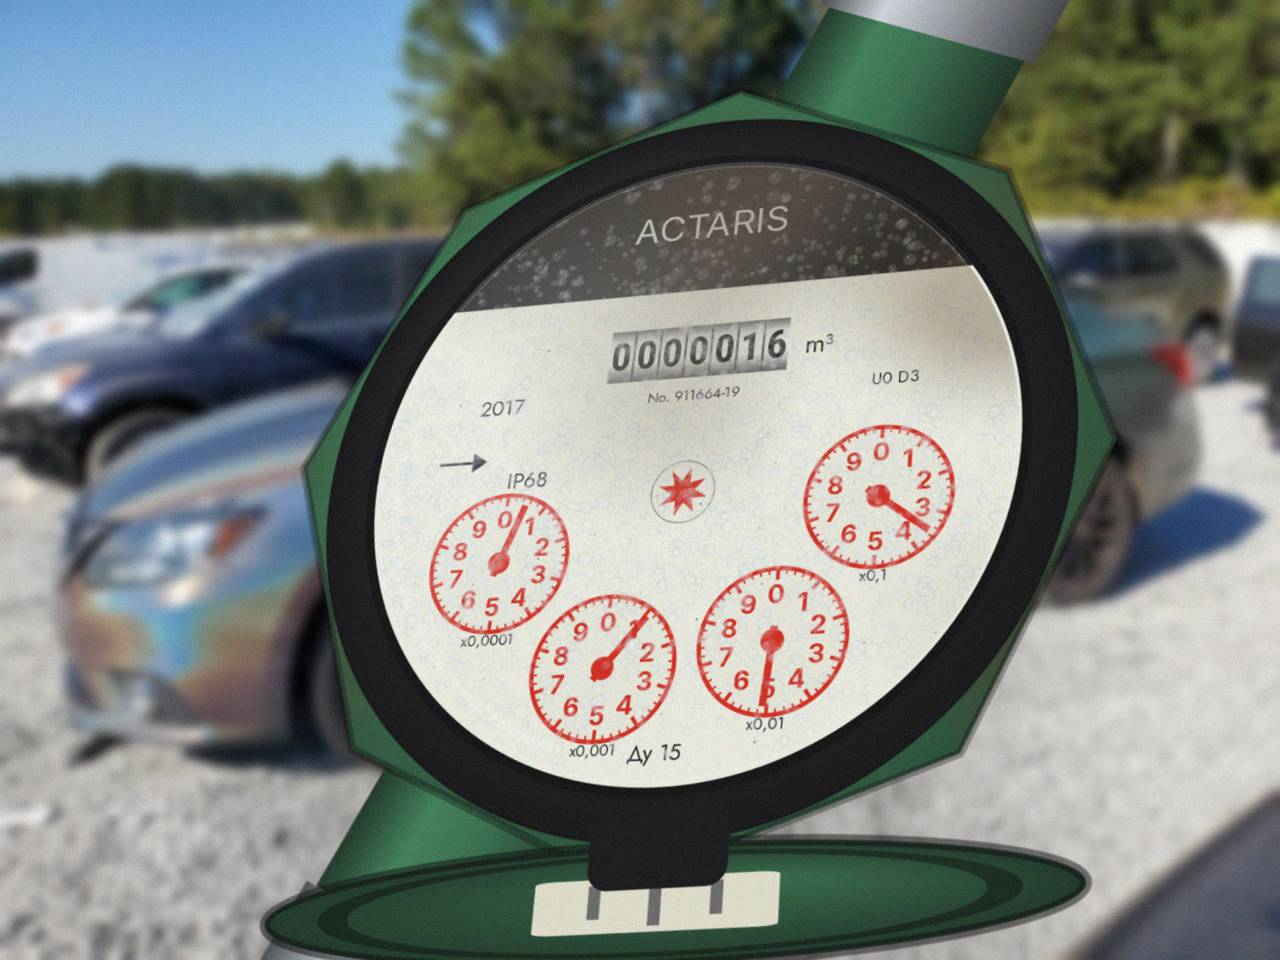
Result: 16.3510 m³
